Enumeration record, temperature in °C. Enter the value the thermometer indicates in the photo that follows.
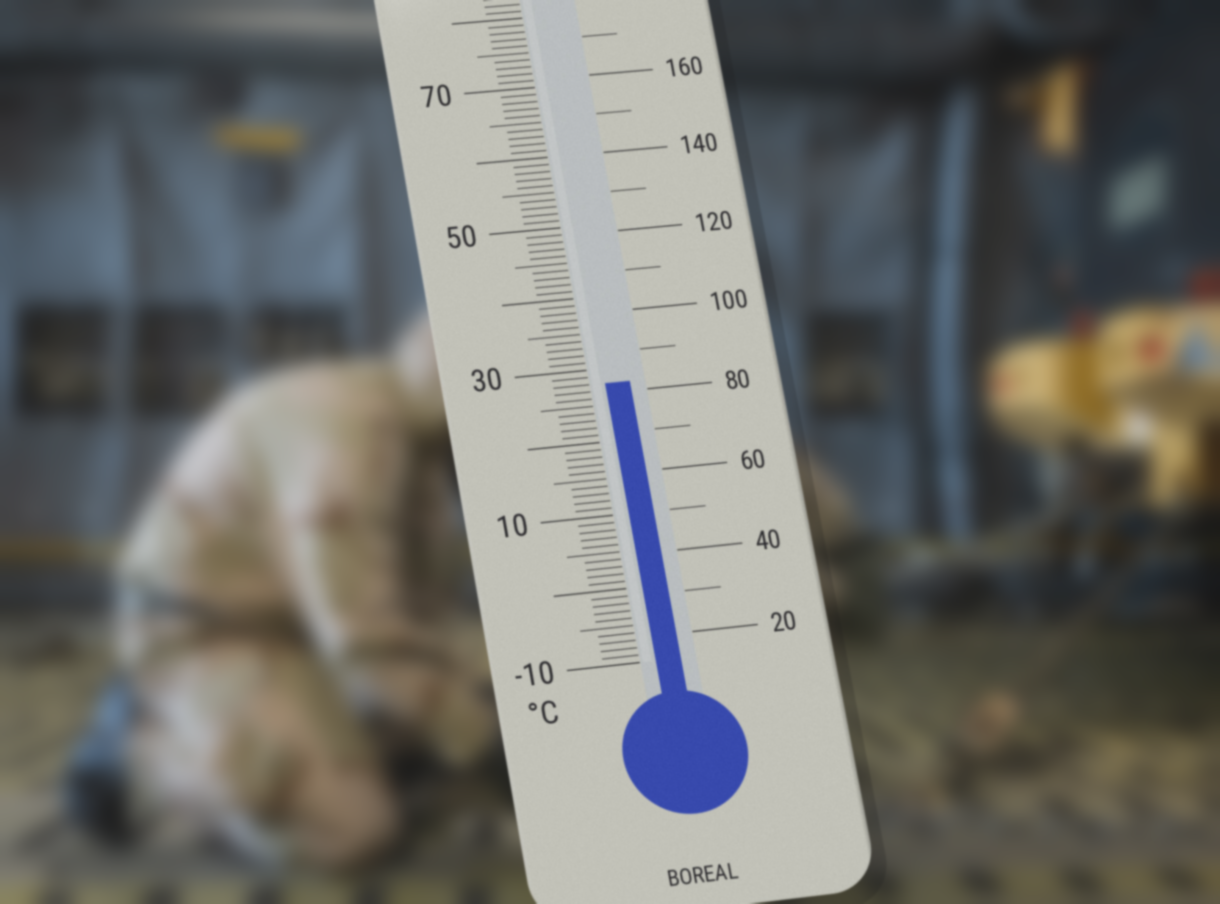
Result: 28 °C
